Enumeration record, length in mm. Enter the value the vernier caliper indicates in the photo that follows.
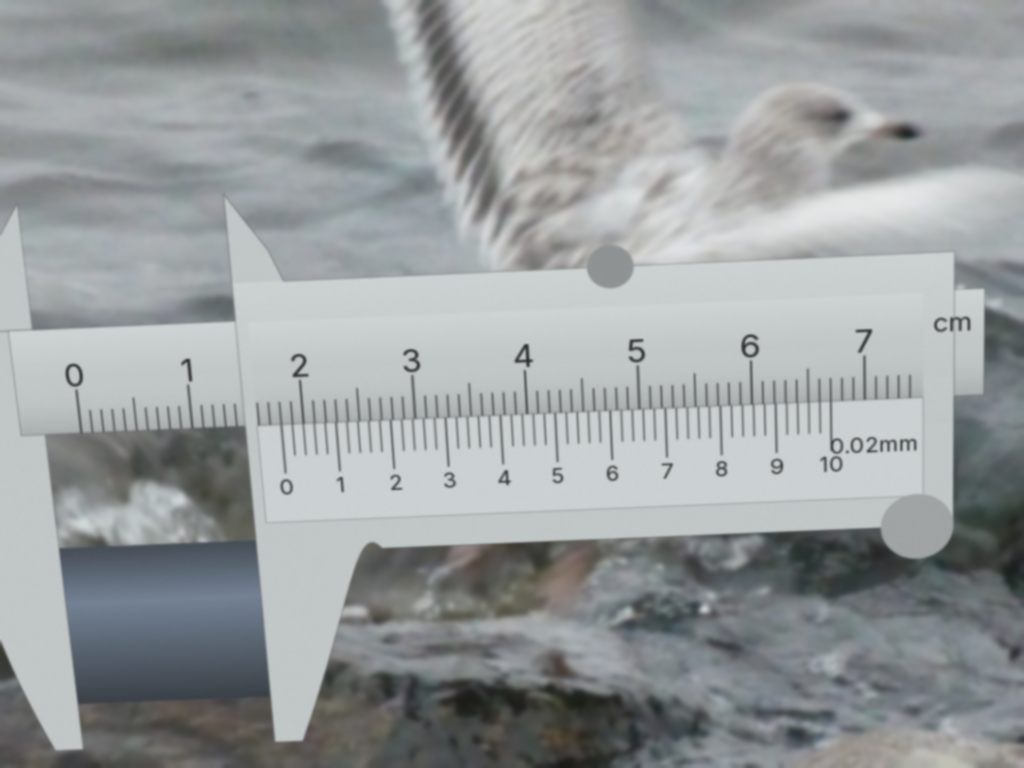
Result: 18.0 mm
